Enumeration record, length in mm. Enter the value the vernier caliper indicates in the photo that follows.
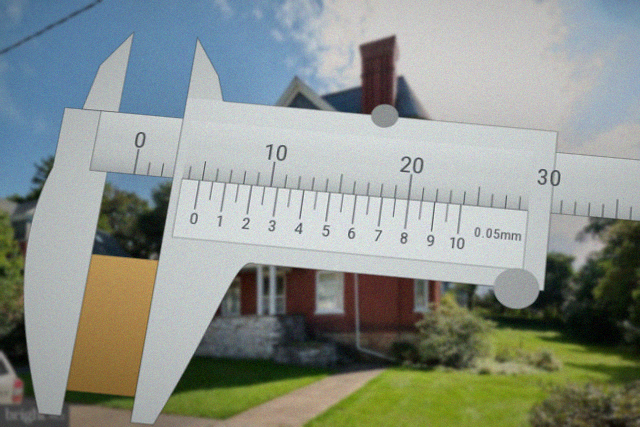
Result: 4.8 mm
